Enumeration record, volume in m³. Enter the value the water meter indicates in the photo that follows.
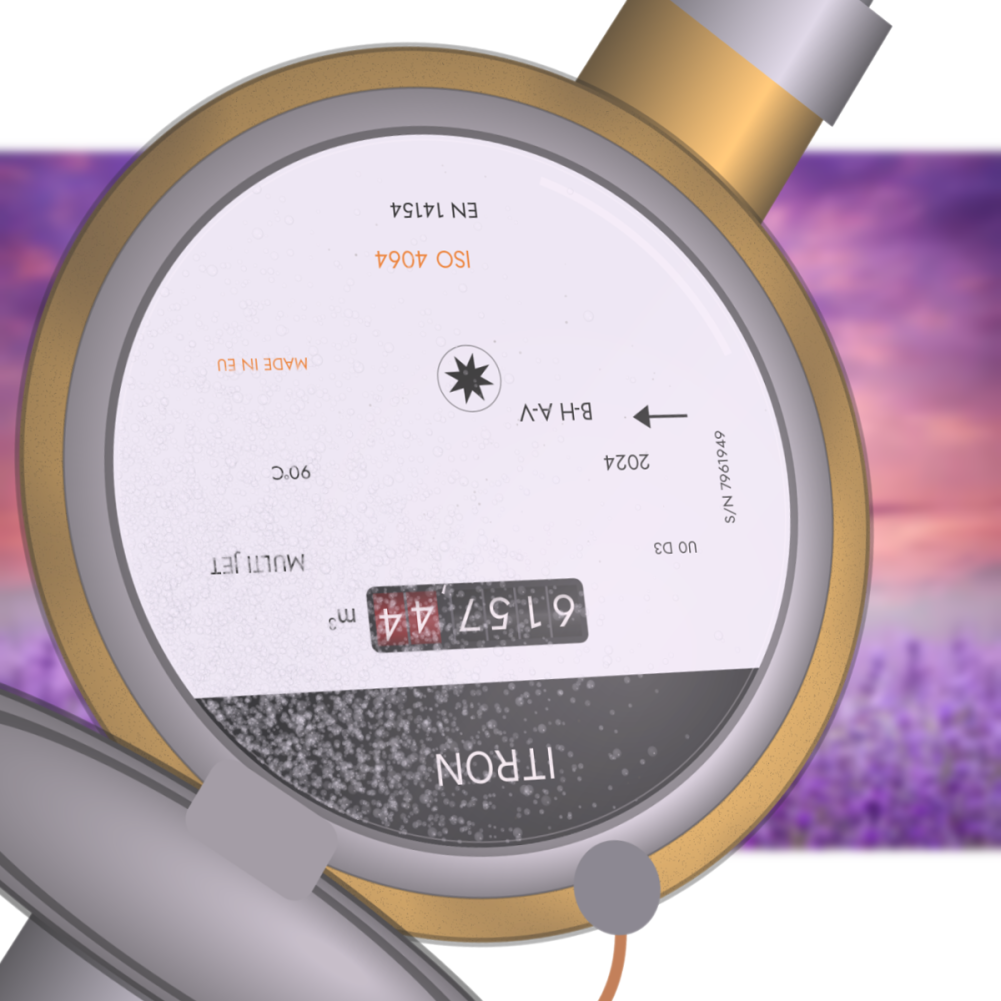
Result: 6157.44 m³
